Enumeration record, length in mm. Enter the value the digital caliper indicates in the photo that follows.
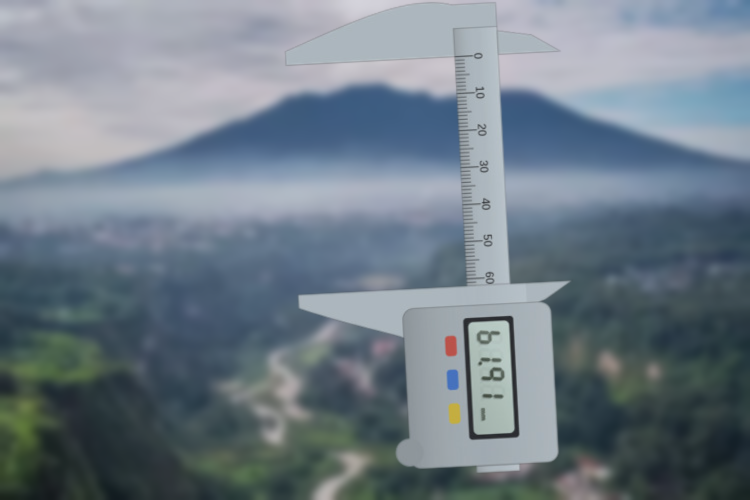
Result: 61.91 mm
